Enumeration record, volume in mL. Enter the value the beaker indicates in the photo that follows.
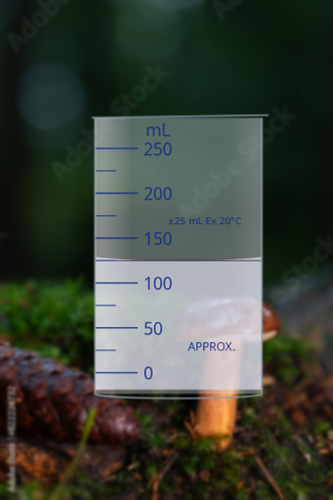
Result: 125 mL
